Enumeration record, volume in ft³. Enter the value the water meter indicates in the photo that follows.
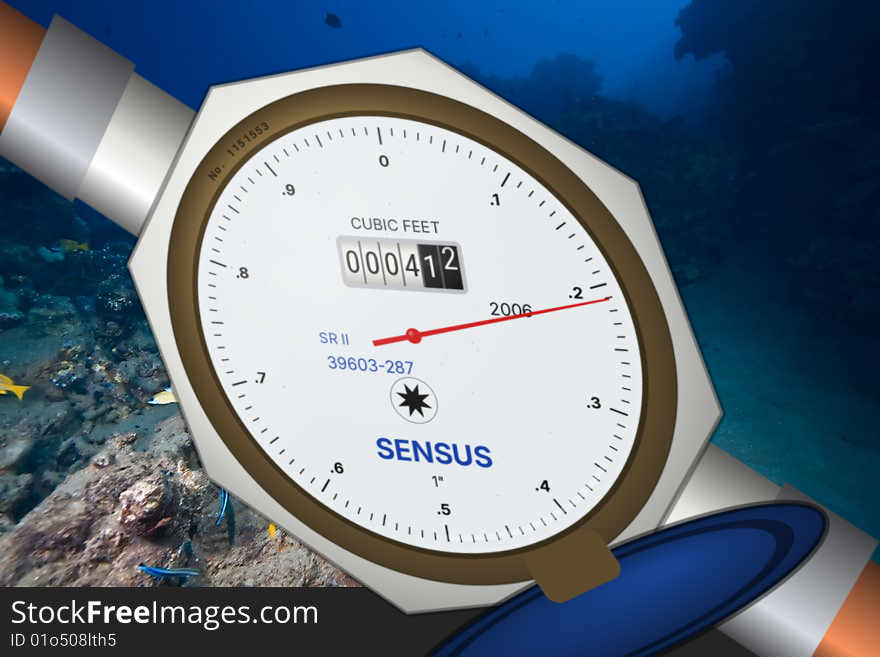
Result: 412.21 ft³
